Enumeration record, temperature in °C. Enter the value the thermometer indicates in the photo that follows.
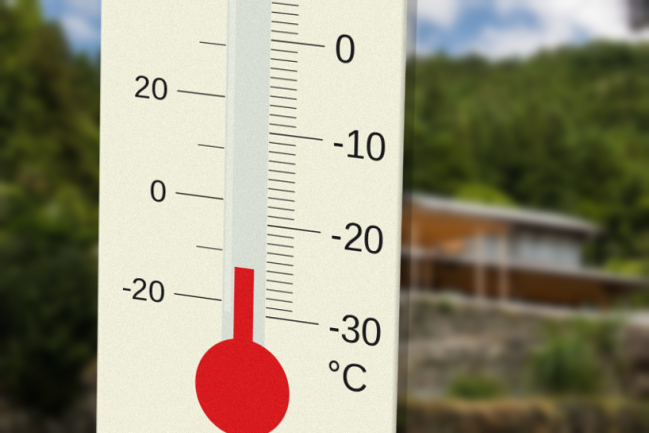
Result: -25 °C
